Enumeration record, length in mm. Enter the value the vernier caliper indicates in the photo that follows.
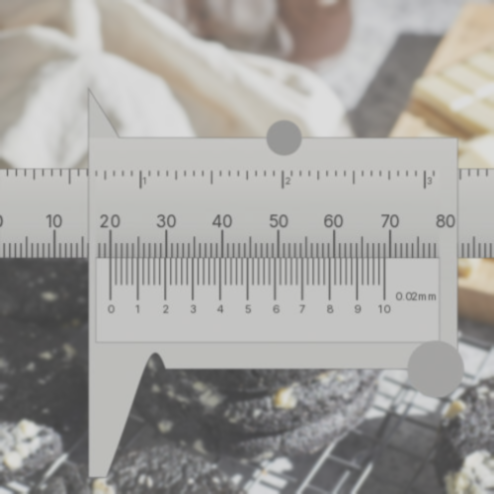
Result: 20.0 mm
